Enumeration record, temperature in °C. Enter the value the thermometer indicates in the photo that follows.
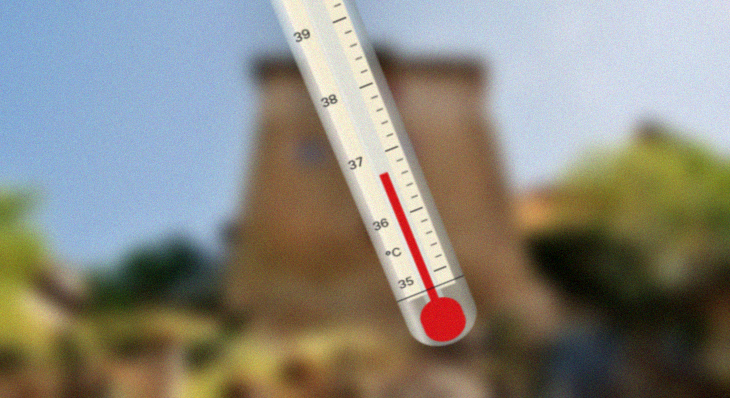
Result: 36.7 °C
